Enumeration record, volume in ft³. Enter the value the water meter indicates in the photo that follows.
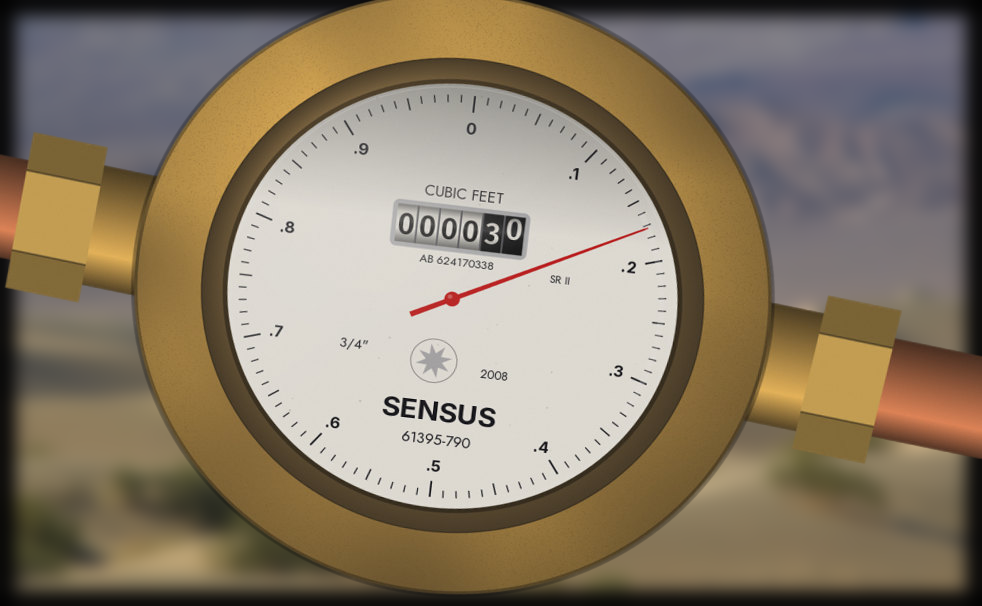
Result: 30.17 ft³
